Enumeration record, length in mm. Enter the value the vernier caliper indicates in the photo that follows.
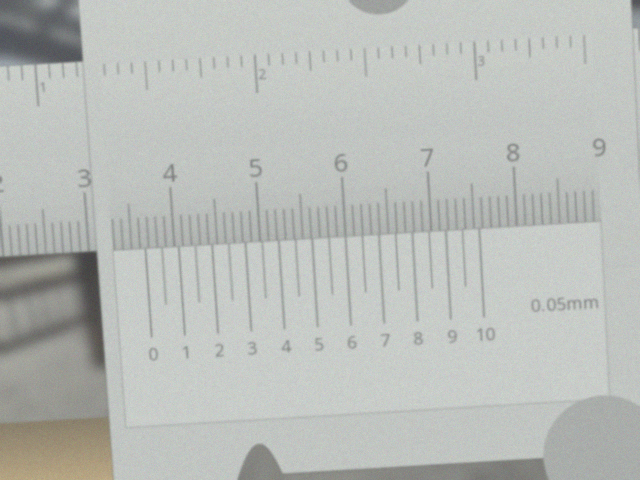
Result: 36.6 mm
